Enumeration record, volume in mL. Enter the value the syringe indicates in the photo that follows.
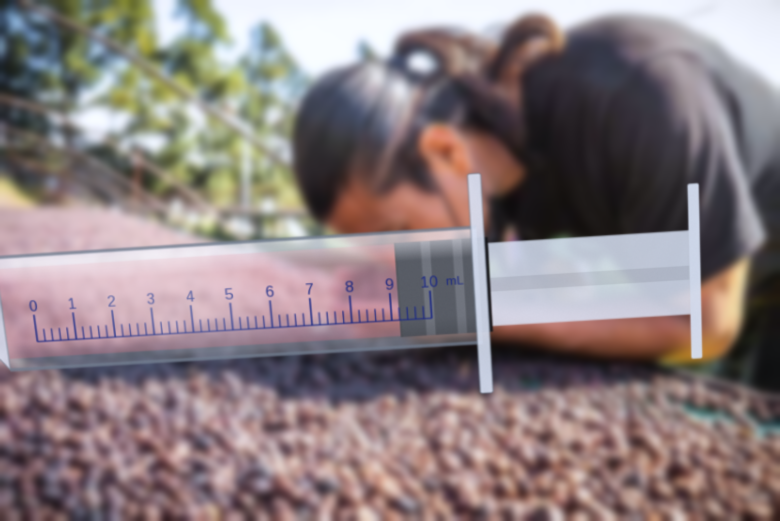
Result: 9.2 mL
